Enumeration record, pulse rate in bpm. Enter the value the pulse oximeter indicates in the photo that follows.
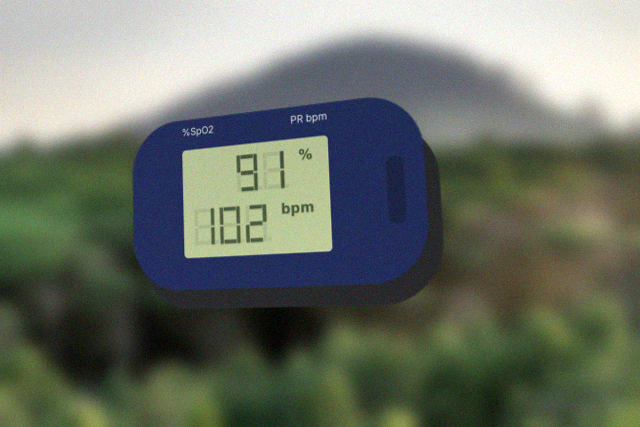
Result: 102 bpm
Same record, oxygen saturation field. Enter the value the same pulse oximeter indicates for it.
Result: 91 %
